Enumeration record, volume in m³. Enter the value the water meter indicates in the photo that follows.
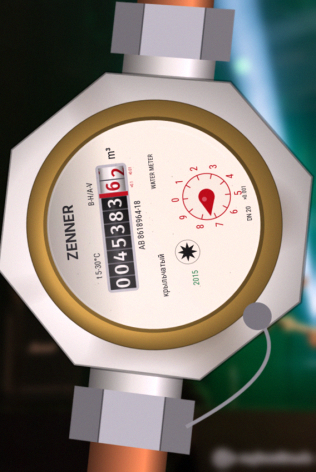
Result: 45383.617 m³
